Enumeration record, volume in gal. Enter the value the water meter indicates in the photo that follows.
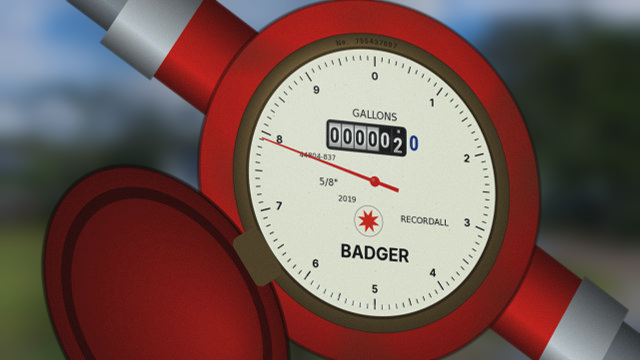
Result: 17.9 gal
